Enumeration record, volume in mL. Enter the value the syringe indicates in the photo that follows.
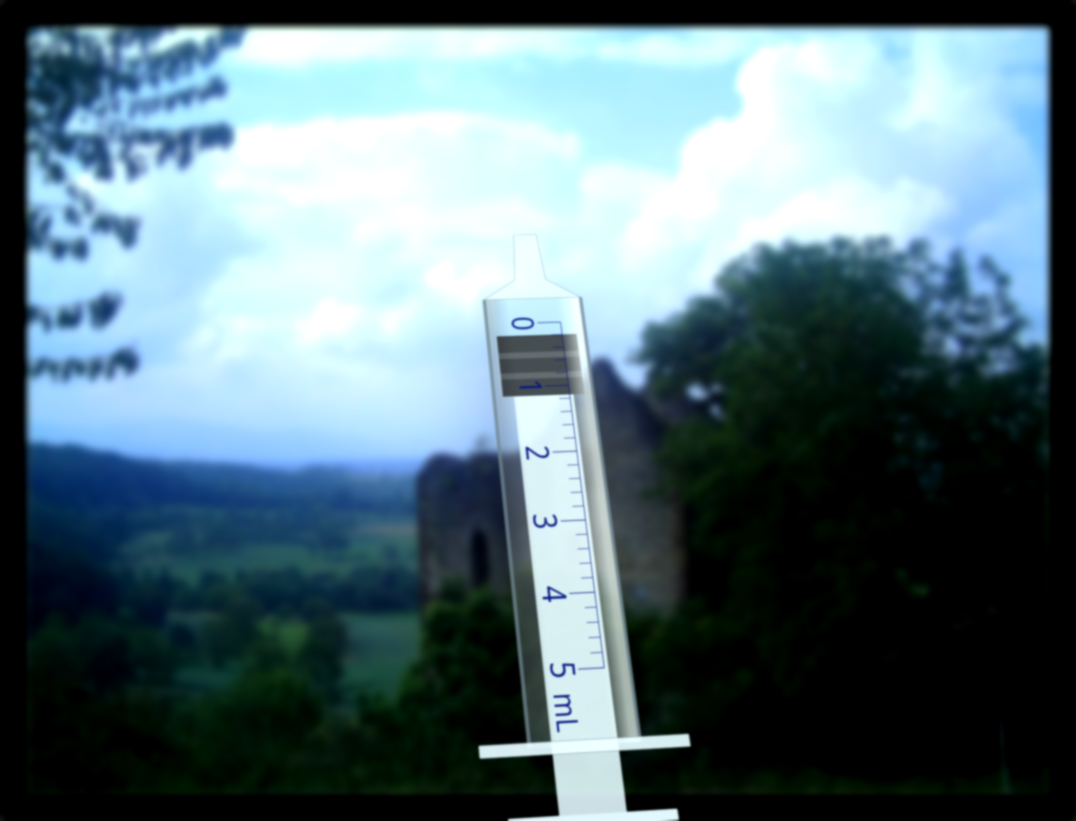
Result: 0.2 mL
